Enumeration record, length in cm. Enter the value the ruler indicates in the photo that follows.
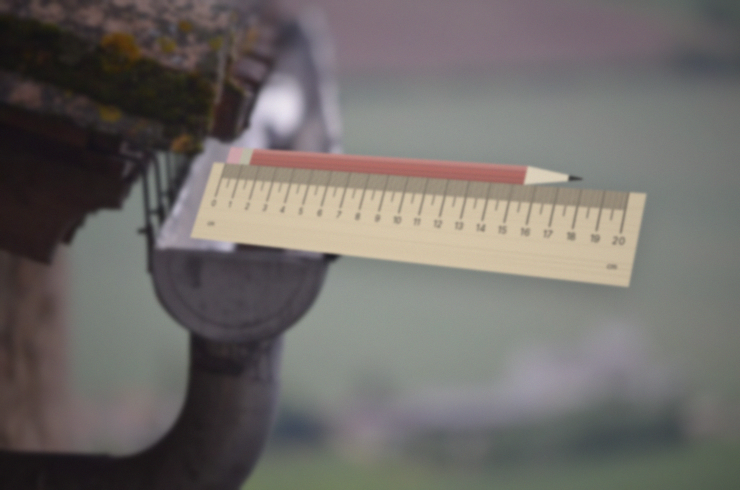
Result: 18 cm
